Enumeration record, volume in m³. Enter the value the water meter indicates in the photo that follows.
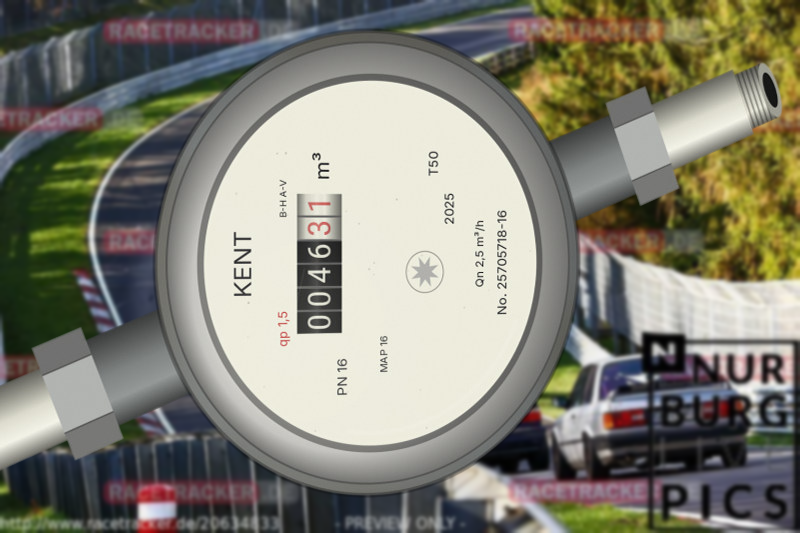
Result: 46.31 m³
